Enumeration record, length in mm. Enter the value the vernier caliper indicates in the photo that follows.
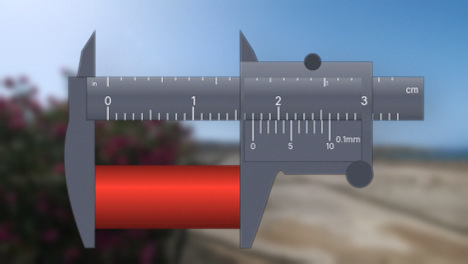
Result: 17.0 mm
